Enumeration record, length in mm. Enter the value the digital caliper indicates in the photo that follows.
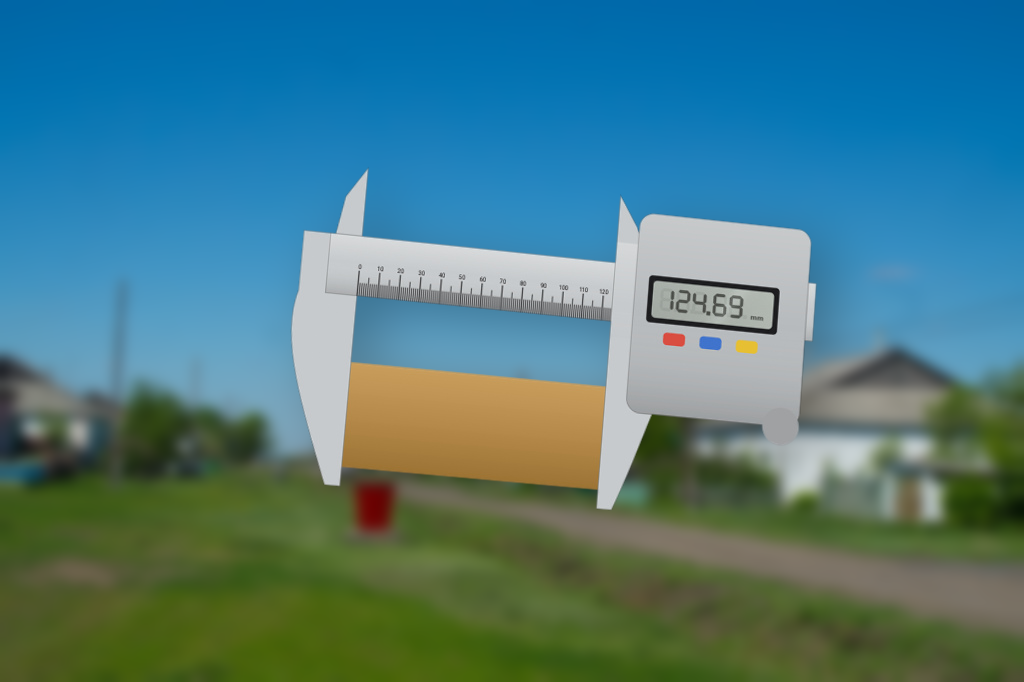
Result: 124.69 mm
